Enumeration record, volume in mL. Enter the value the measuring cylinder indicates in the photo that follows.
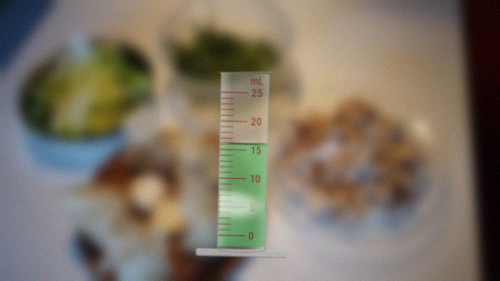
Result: 16 mL
